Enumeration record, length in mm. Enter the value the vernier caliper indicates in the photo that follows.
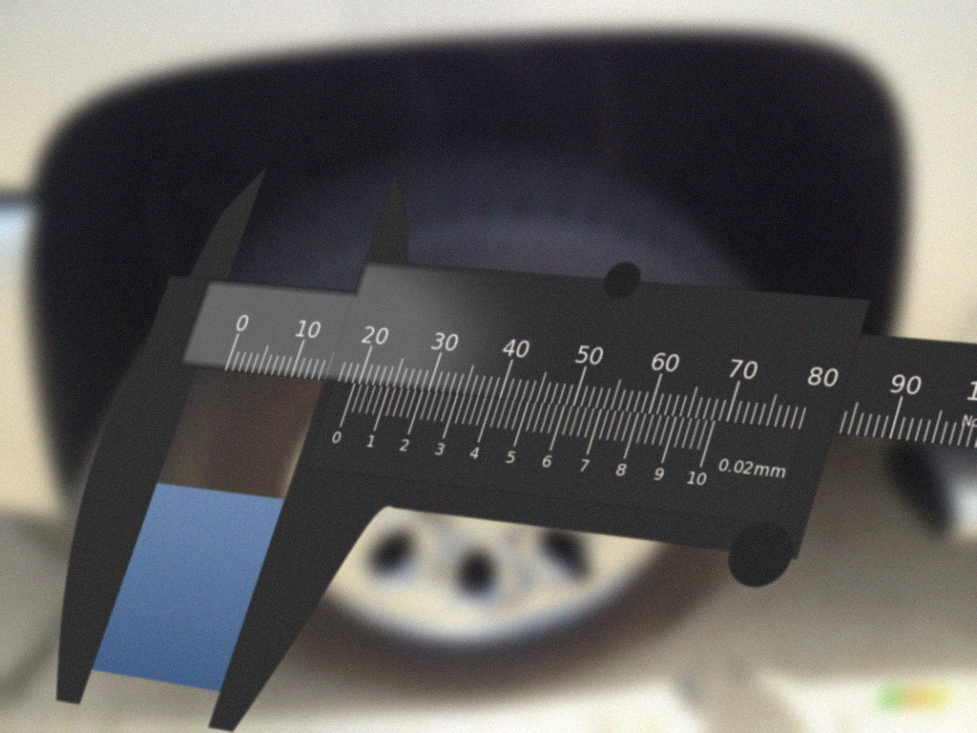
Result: 19.4 mm
